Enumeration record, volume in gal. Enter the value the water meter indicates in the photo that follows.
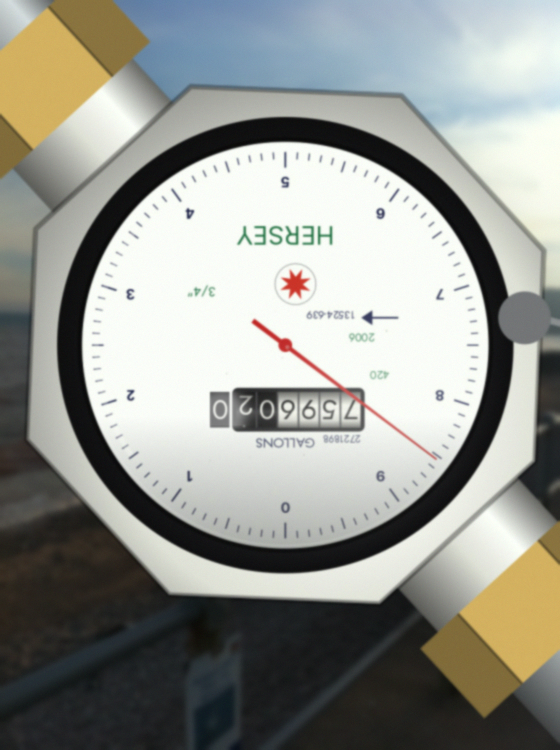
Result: 7596018.5 gal
